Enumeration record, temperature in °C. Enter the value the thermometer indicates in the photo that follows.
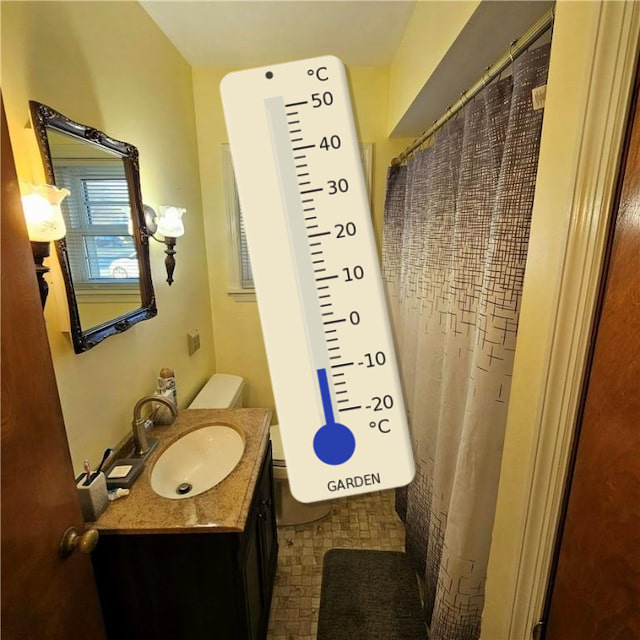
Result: -10 °C
